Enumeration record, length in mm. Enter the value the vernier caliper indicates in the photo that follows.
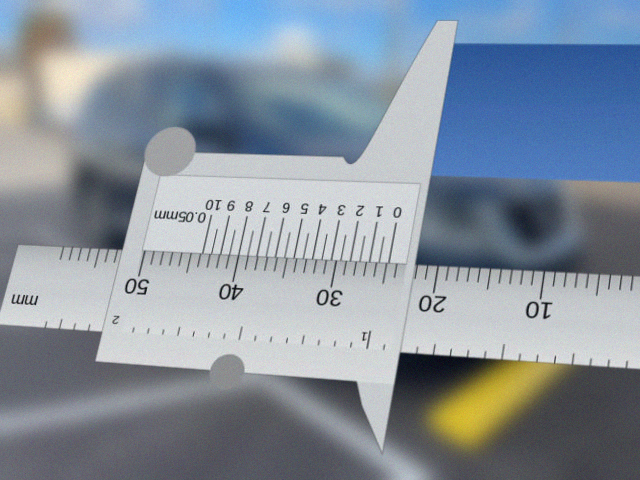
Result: 24.8 mm
